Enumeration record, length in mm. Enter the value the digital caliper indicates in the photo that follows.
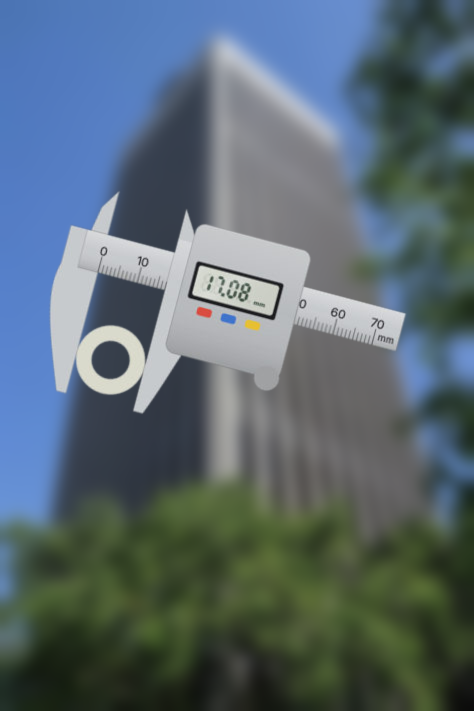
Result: 17.08 mm
